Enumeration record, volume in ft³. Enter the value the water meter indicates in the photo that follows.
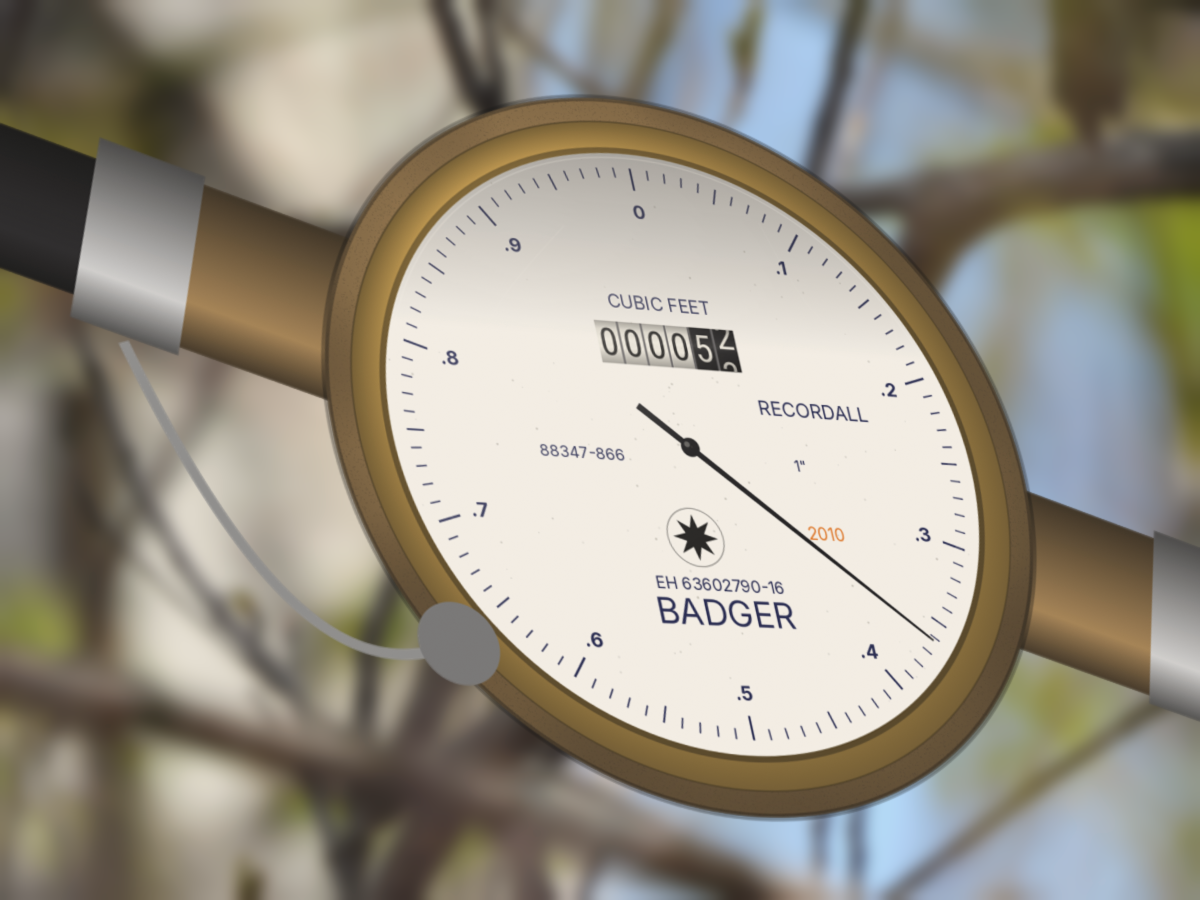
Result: 52.36 ft³
